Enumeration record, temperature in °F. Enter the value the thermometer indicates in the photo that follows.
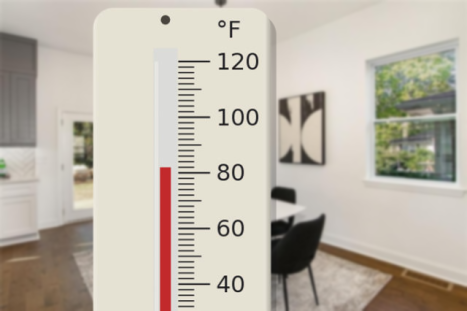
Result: 82 °F
